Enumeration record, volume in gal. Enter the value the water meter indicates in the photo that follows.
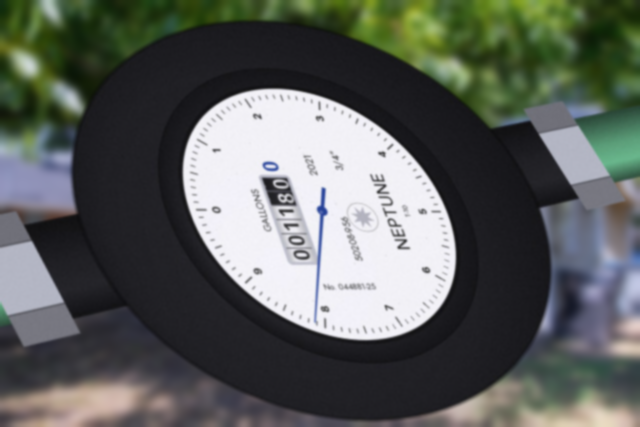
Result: 11798.1 gal
